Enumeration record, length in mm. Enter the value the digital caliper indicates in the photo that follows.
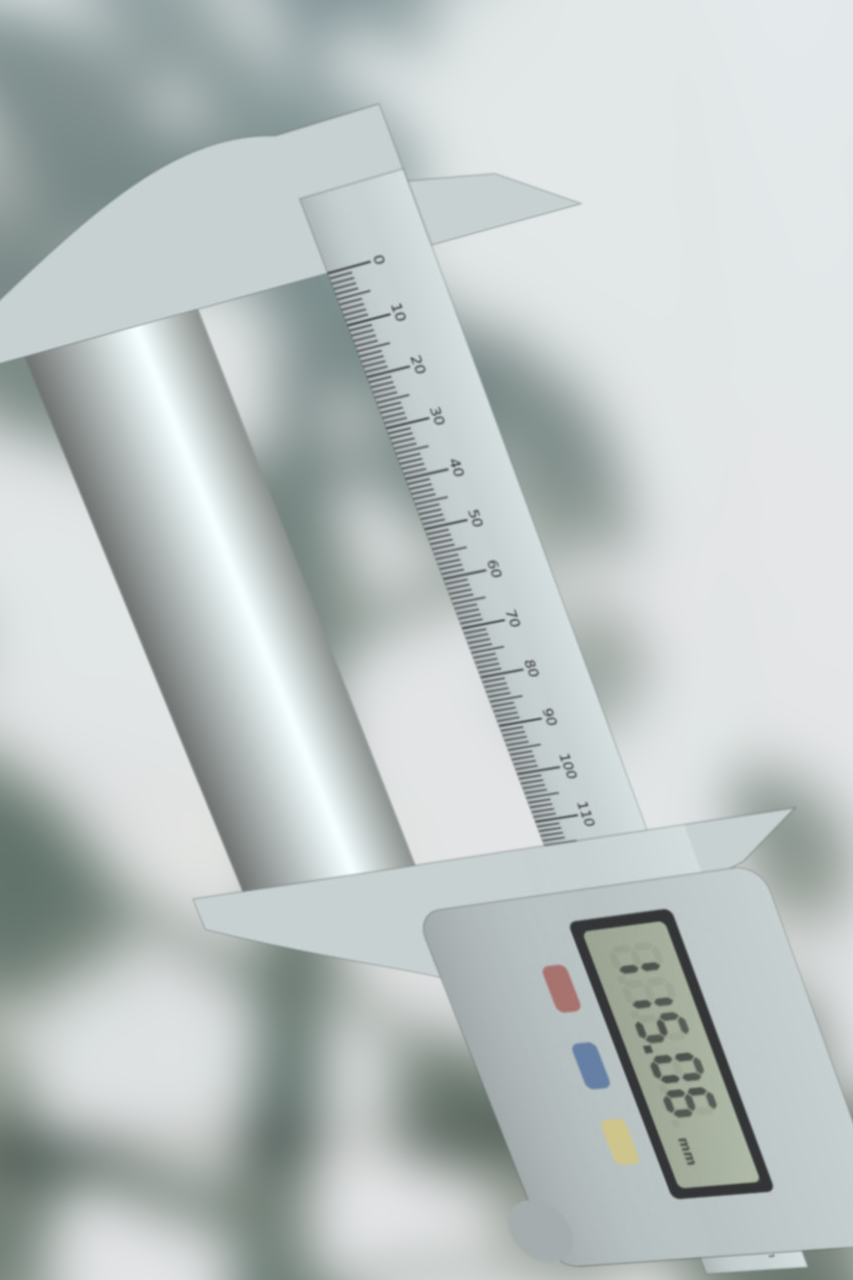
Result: 115.06 mm
